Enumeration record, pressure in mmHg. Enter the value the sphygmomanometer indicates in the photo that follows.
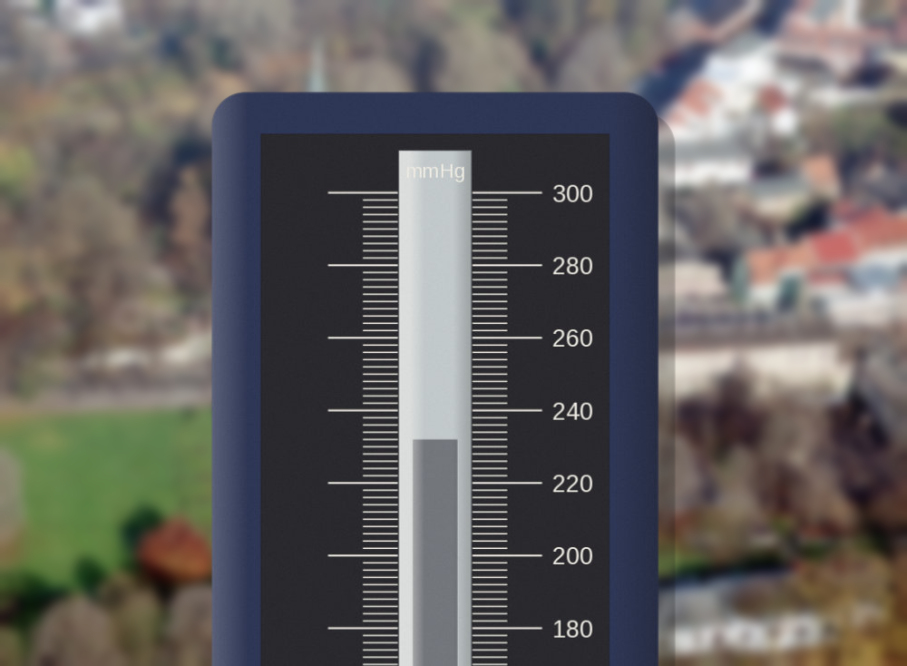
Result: 232 mmHg
